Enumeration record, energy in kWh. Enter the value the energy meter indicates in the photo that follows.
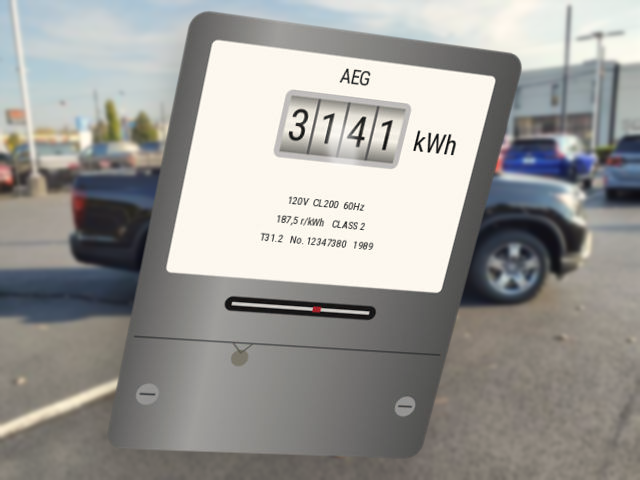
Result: 3141 kWh
